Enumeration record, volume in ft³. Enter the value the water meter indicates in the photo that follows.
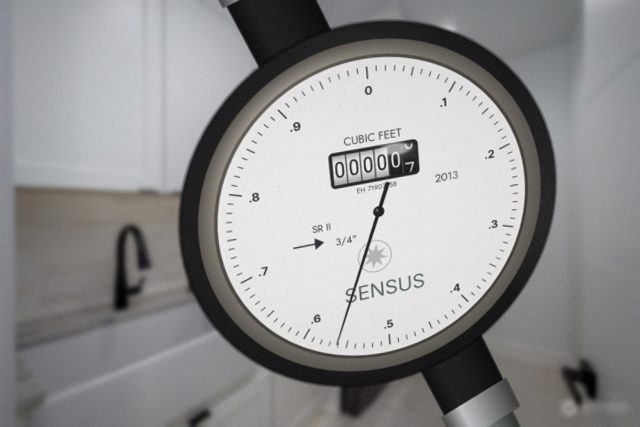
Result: 6.56 ft³
